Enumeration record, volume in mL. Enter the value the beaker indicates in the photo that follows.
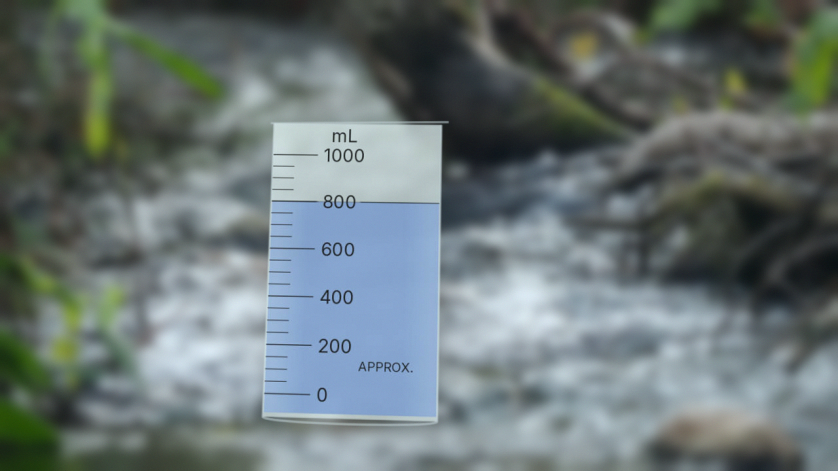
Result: 800 mL
